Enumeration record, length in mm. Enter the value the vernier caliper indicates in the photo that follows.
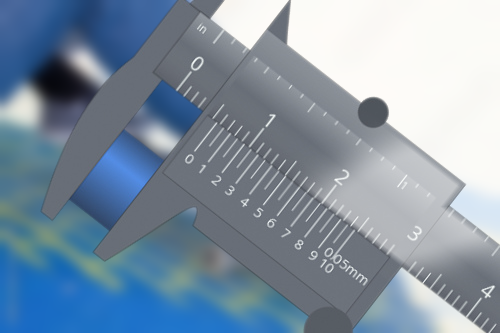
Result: 5.6 mm
